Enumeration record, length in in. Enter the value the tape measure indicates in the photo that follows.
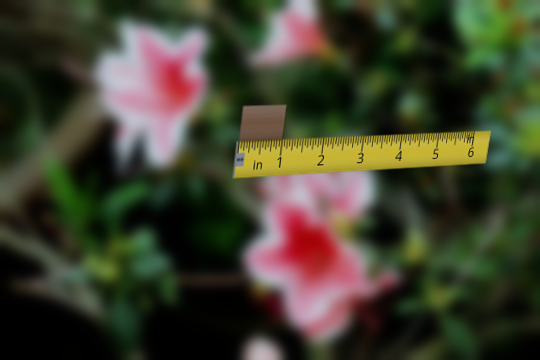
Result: 1 in
